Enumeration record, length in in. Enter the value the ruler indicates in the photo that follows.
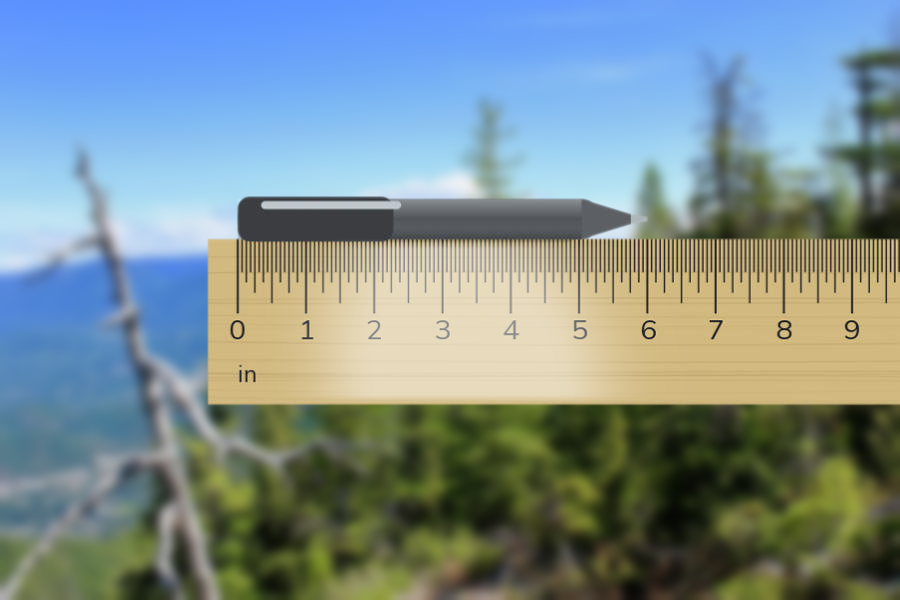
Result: 6 in
